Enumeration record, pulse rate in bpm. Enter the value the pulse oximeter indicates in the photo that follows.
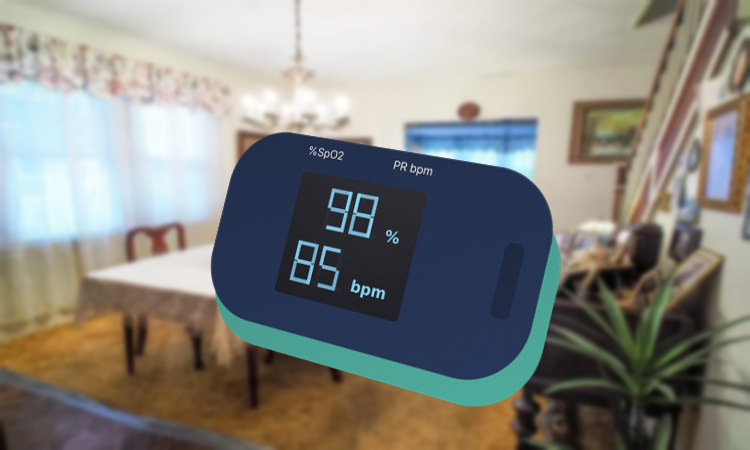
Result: 85 bpm
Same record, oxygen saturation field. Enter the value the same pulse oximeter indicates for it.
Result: 98 %
